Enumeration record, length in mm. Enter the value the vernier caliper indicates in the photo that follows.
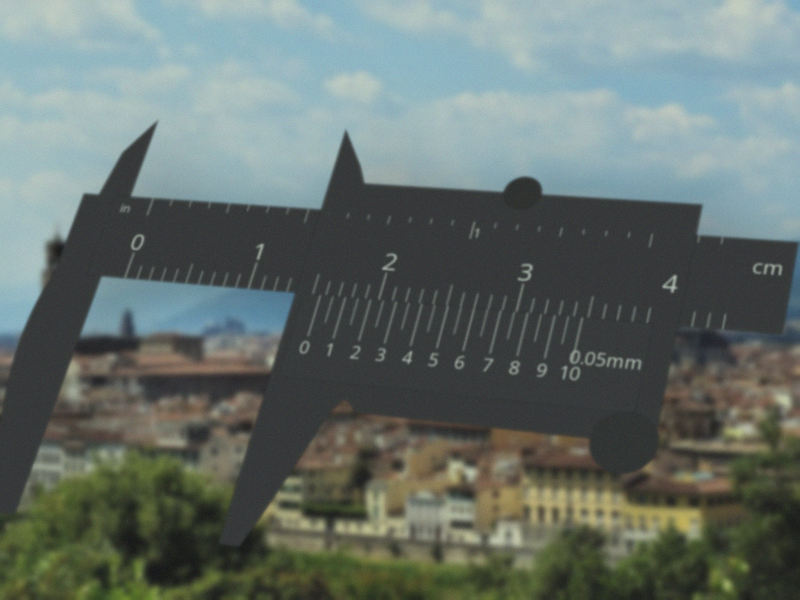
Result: 15.6 mm
